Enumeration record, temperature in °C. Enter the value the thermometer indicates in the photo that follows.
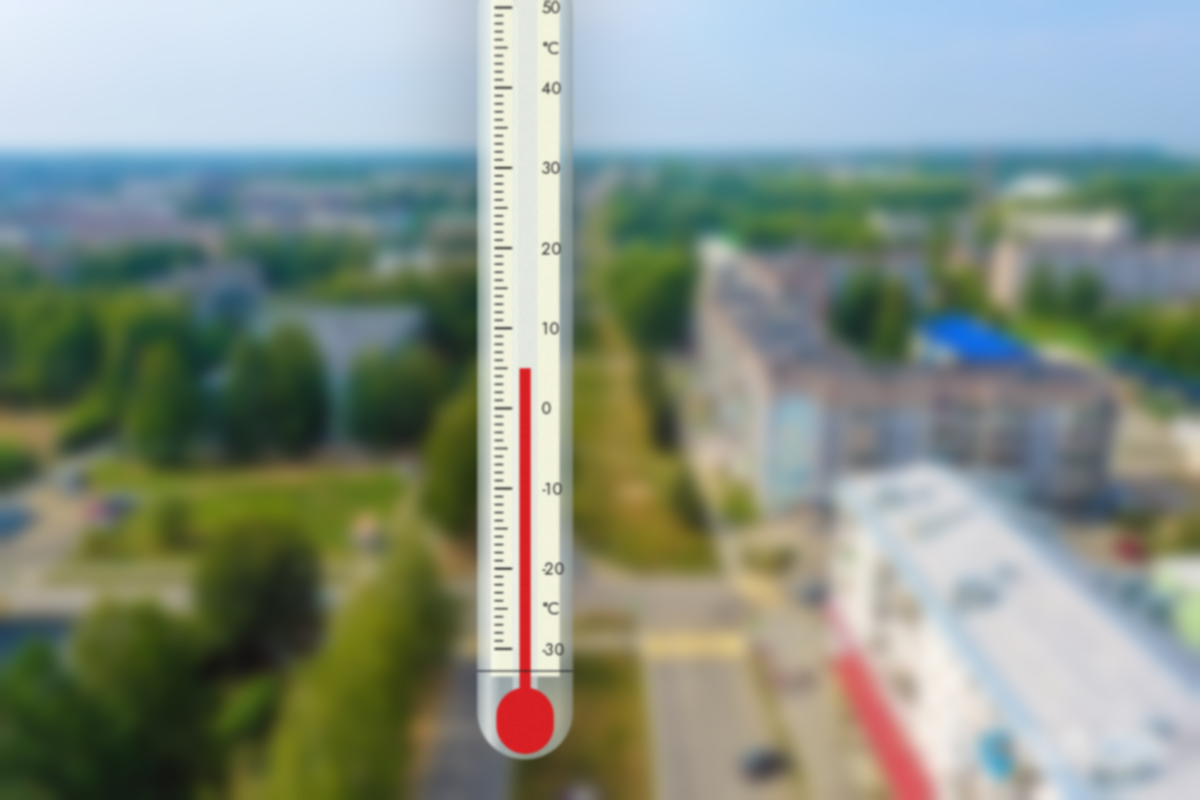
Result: 5 °C
